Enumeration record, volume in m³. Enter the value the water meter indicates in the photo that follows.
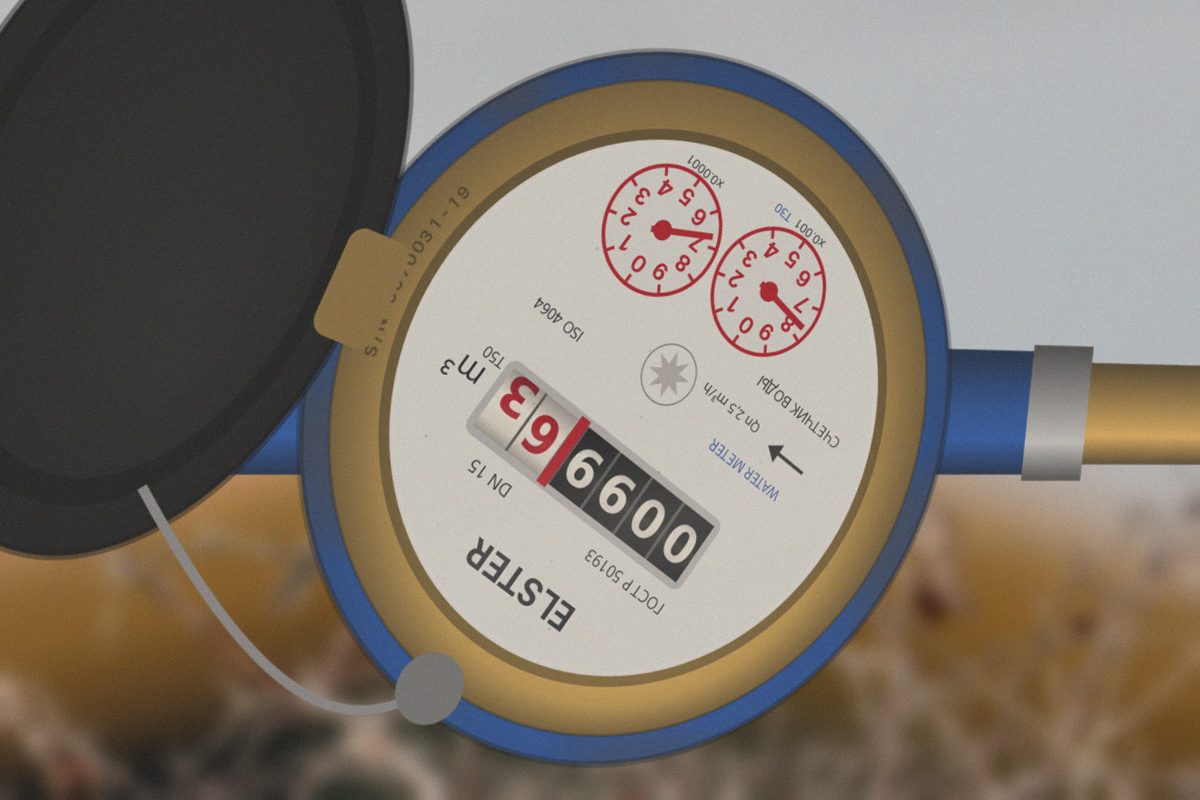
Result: 99.6276 m³
